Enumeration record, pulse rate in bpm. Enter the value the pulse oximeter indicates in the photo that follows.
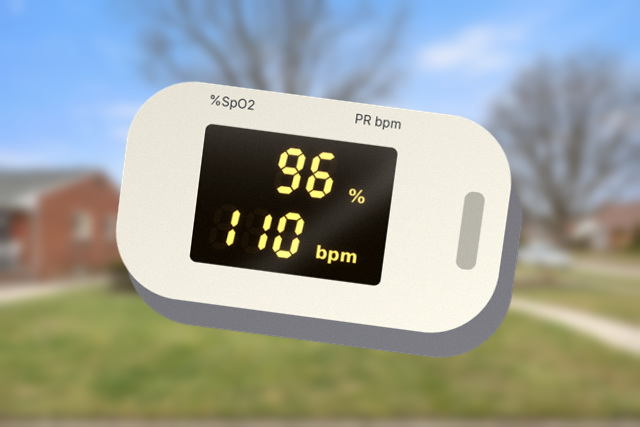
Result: 110 bpm
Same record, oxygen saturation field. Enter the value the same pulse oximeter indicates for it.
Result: 96 %
